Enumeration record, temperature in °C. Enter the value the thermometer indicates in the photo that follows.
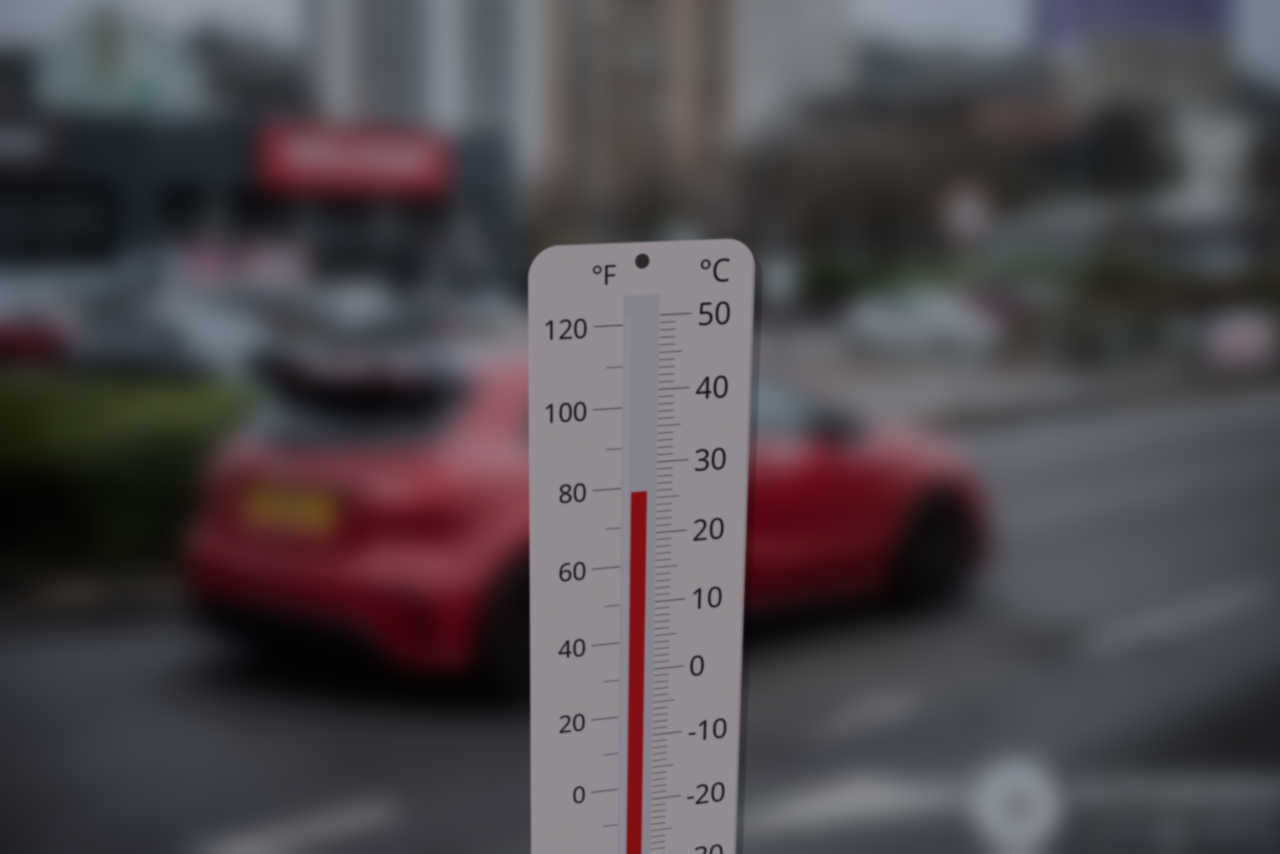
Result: 26 °C
